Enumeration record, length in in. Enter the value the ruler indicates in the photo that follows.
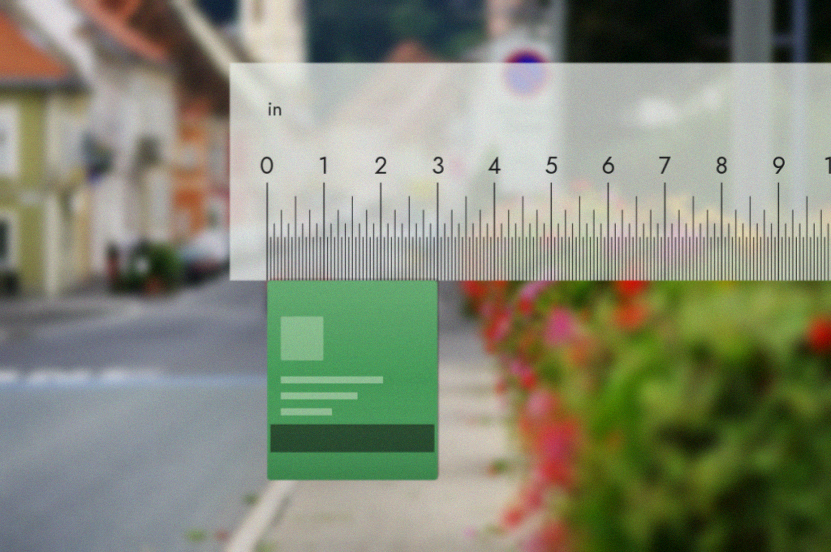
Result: 3 in
